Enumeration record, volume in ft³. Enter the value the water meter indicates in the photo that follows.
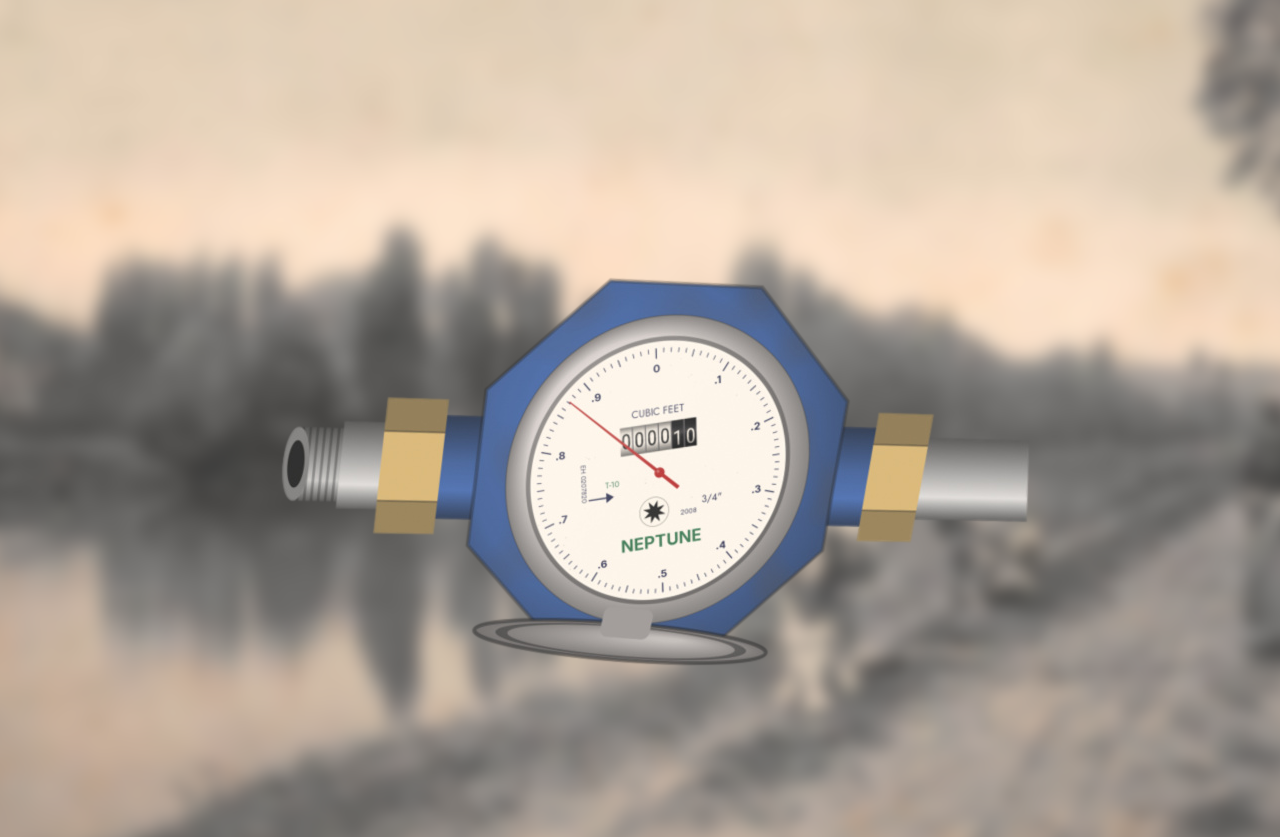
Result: 9.87 ft³
